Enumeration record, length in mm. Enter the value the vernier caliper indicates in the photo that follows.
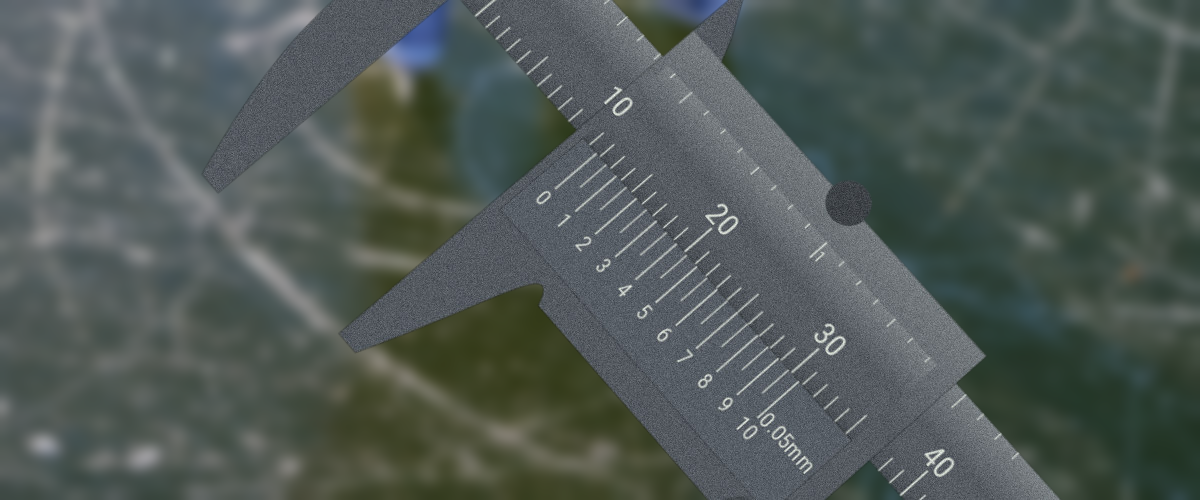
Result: 11.7 mm
